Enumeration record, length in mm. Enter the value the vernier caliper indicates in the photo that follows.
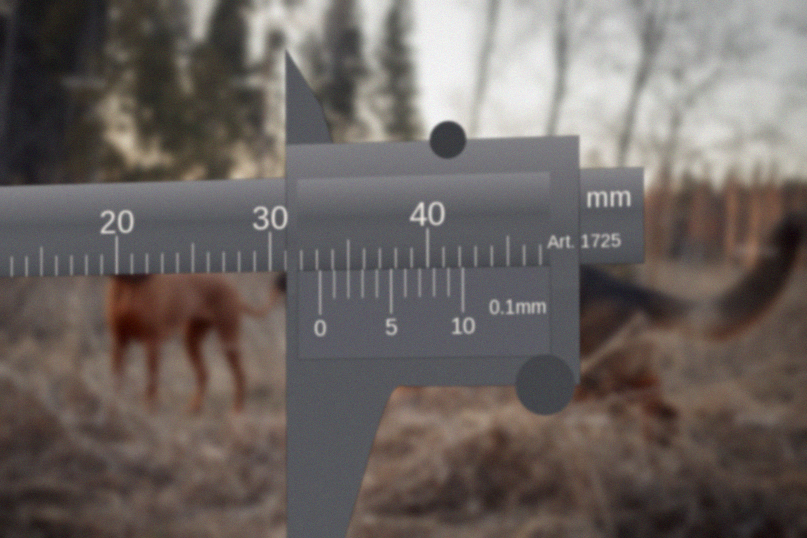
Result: 33.2 mm
